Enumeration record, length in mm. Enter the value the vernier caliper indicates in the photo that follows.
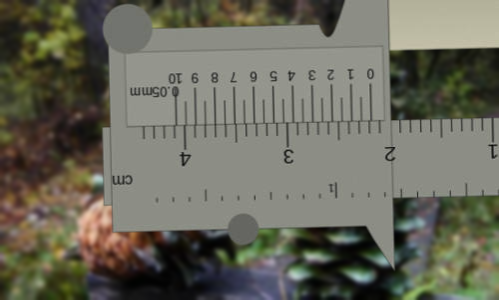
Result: 21.8 mm
